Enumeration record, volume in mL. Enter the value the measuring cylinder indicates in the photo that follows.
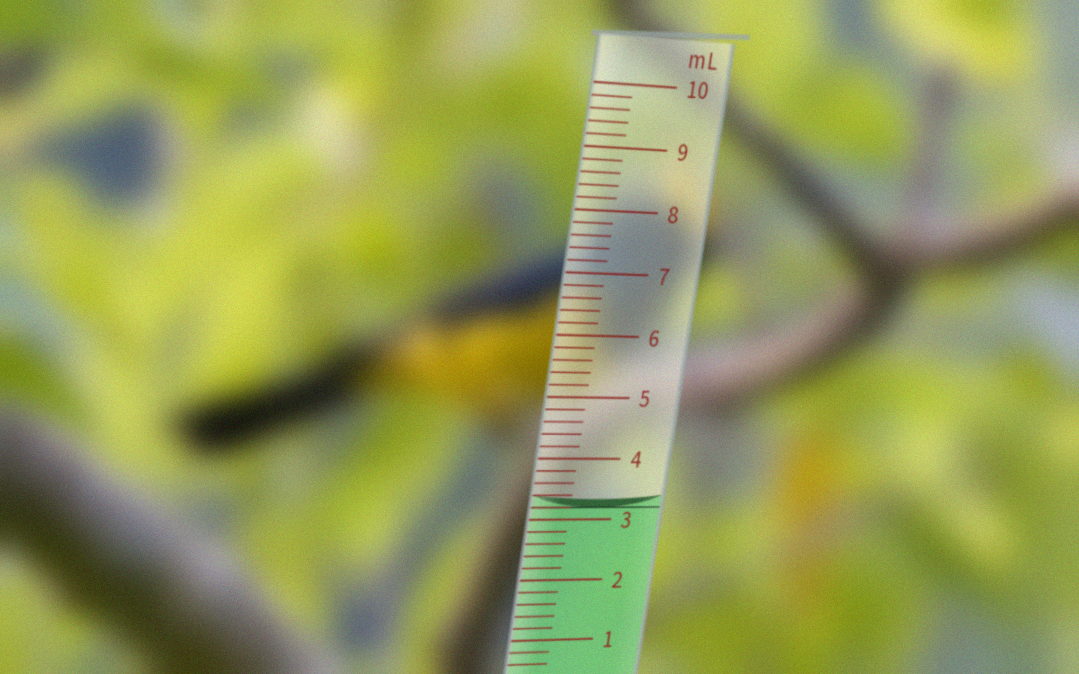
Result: 3.2 mL
